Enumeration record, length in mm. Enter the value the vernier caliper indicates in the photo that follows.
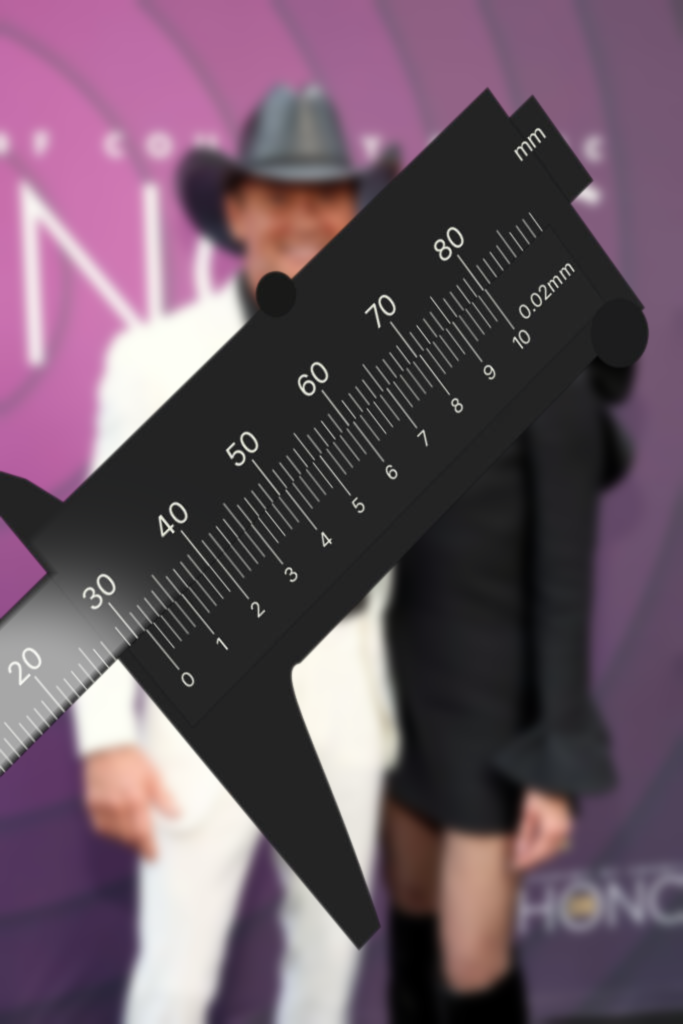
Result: 31.2 mm
